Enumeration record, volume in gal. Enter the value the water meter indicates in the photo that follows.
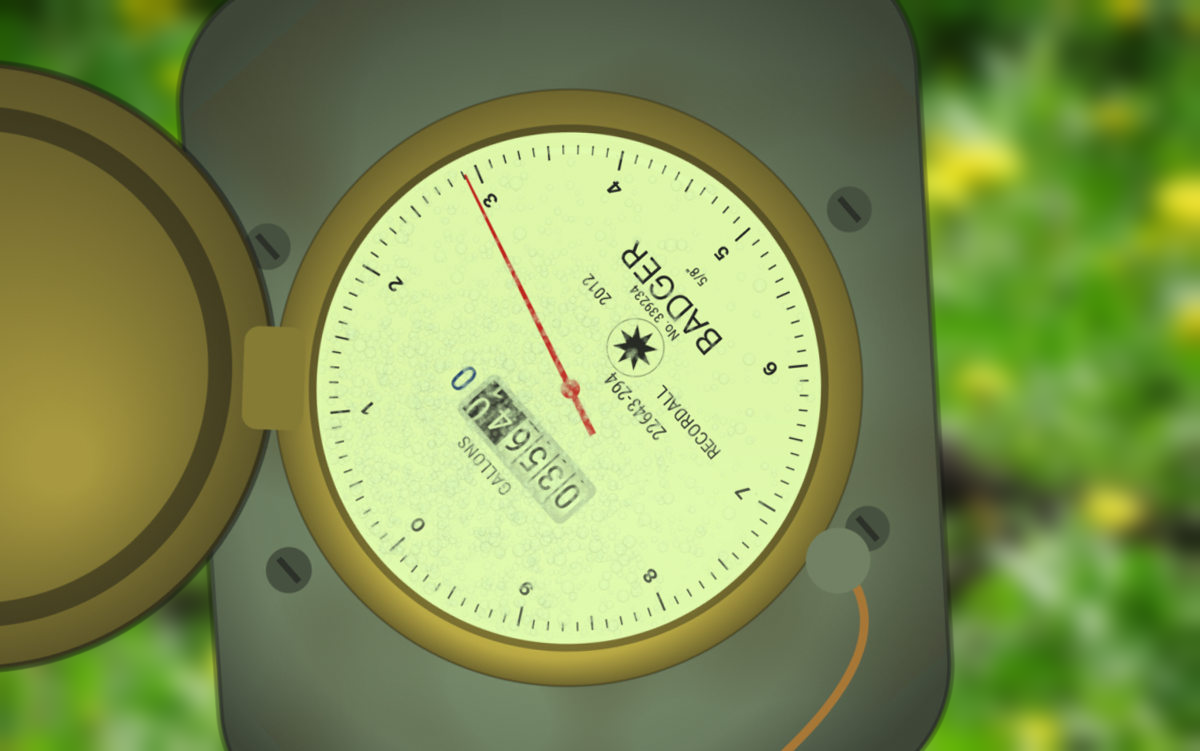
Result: 356402.9 gal
